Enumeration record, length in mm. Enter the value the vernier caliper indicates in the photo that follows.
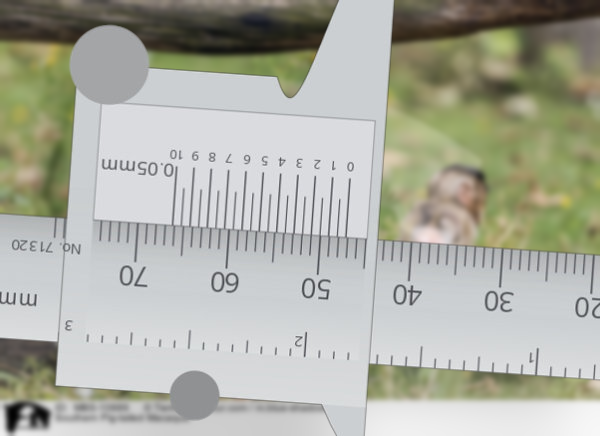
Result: 47.2 mm
